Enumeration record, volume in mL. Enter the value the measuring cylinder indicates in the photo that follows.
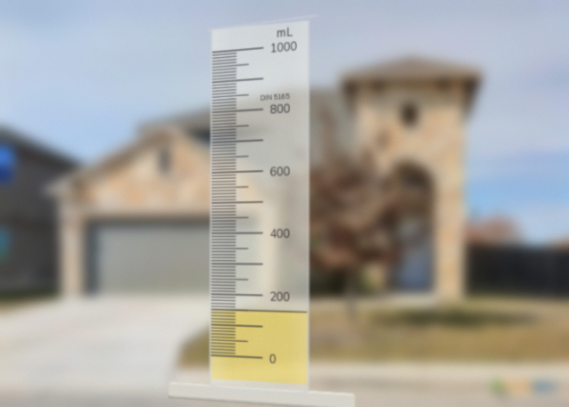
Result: 150 mL
